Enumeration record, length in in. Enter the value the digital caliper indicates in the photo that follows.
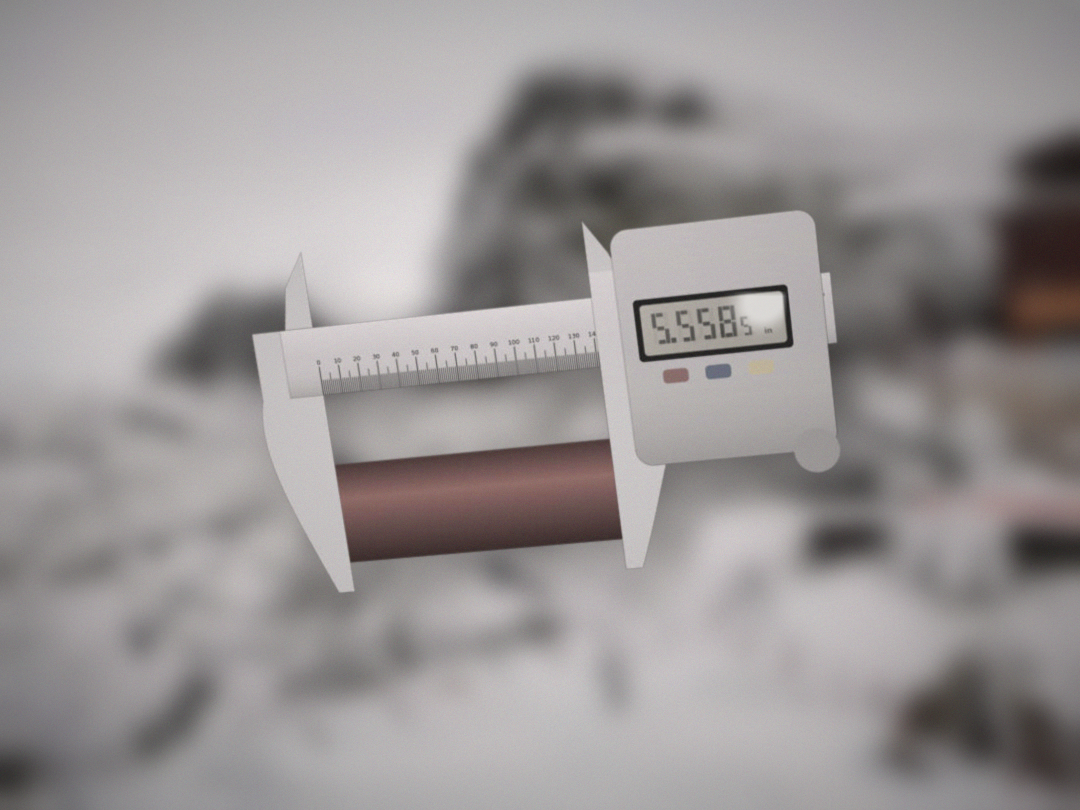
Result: 5.5585 in
